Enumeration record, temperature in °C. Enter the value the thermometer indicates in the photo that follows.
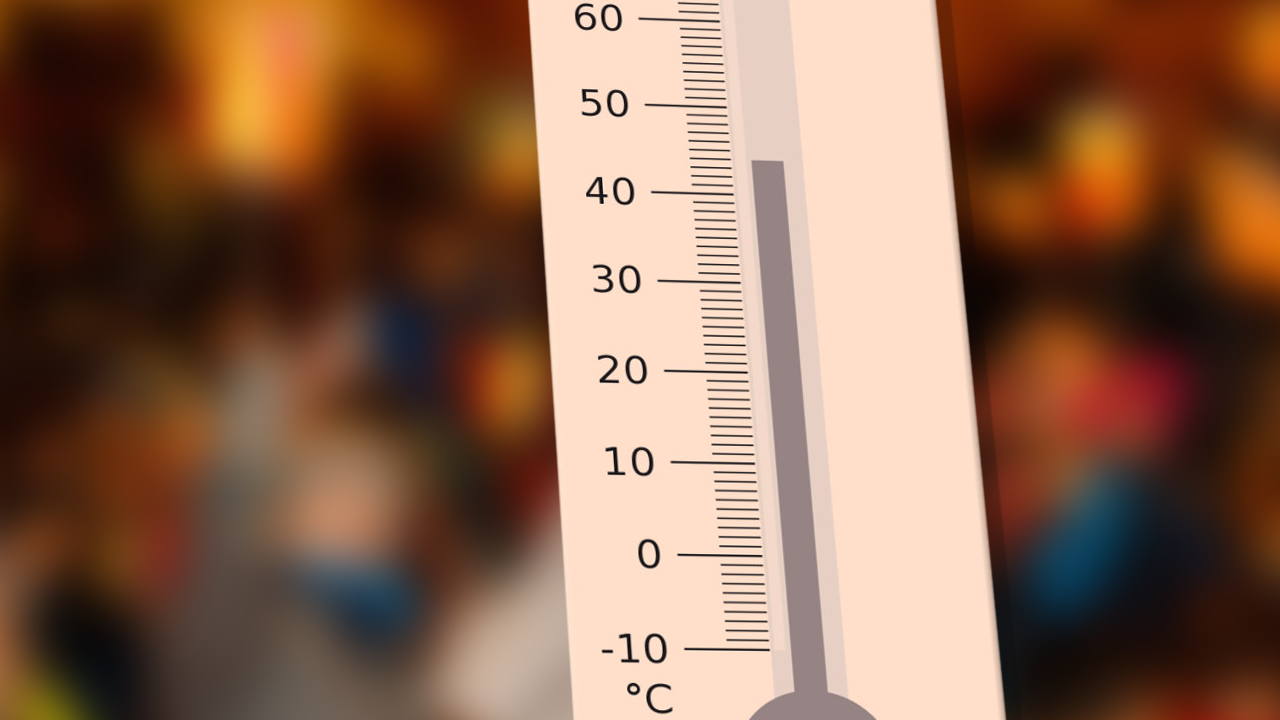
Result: 44 °C
